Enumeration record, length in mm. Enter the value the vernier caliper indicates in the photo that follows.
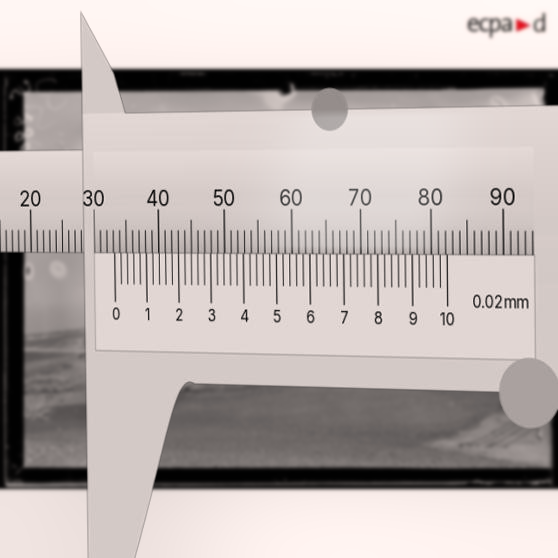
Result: 33.2 mm
